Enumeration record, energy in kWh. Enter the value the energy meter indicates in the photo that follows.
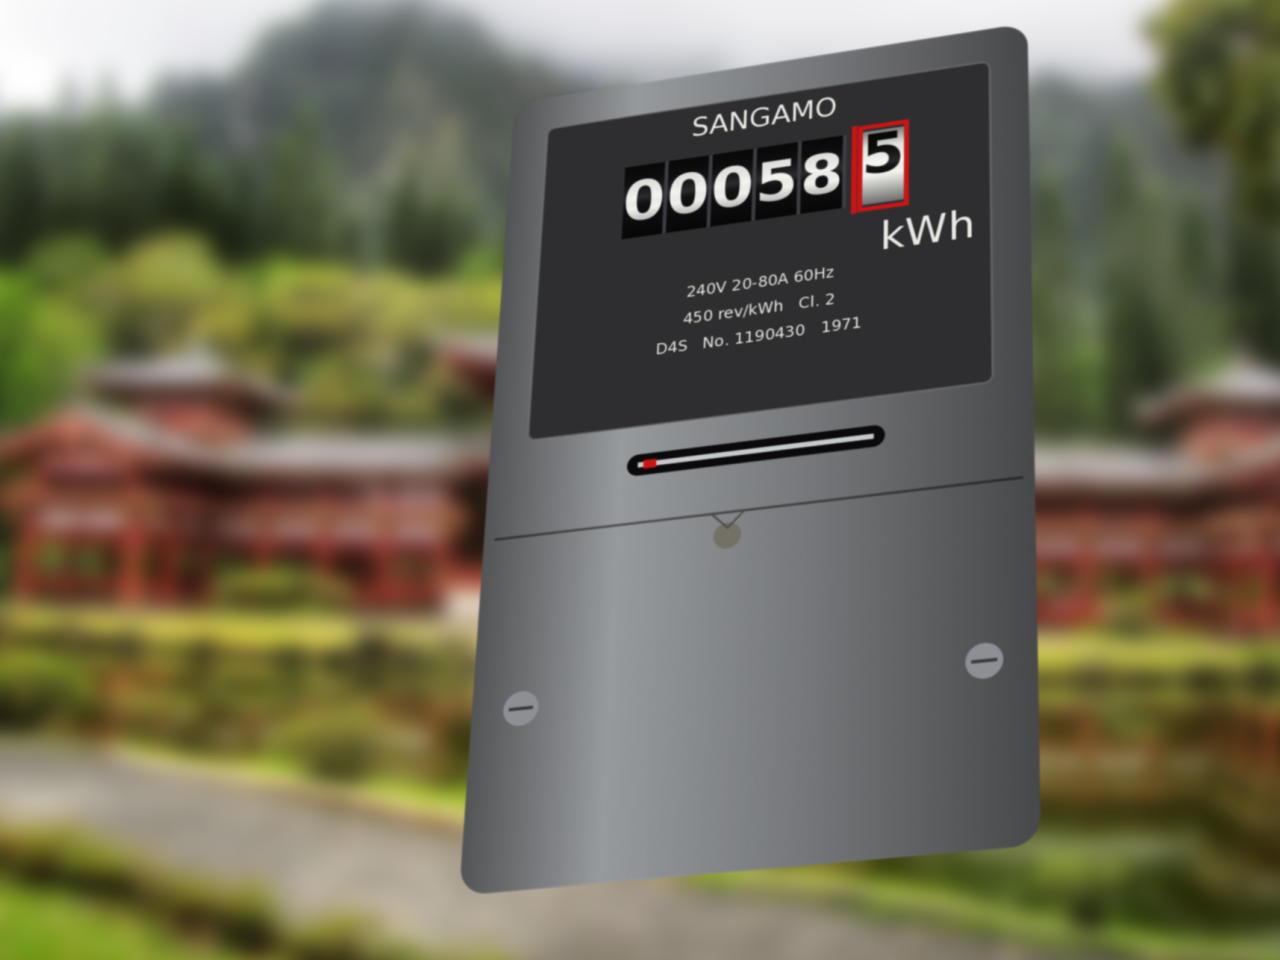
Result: 58.5 kWh
